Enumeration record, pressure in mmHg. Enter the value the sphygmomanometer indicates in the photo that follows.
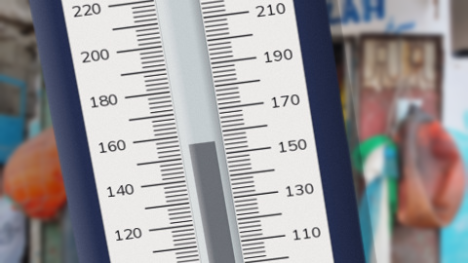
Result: 156 mmHg
